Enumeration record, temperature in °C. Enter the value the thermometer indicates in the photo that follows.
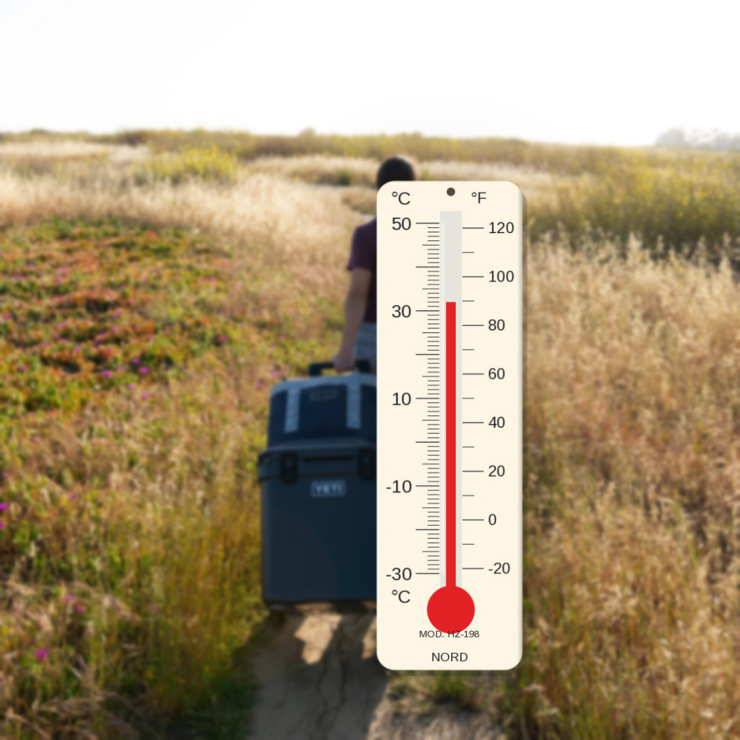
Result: 32 °C
